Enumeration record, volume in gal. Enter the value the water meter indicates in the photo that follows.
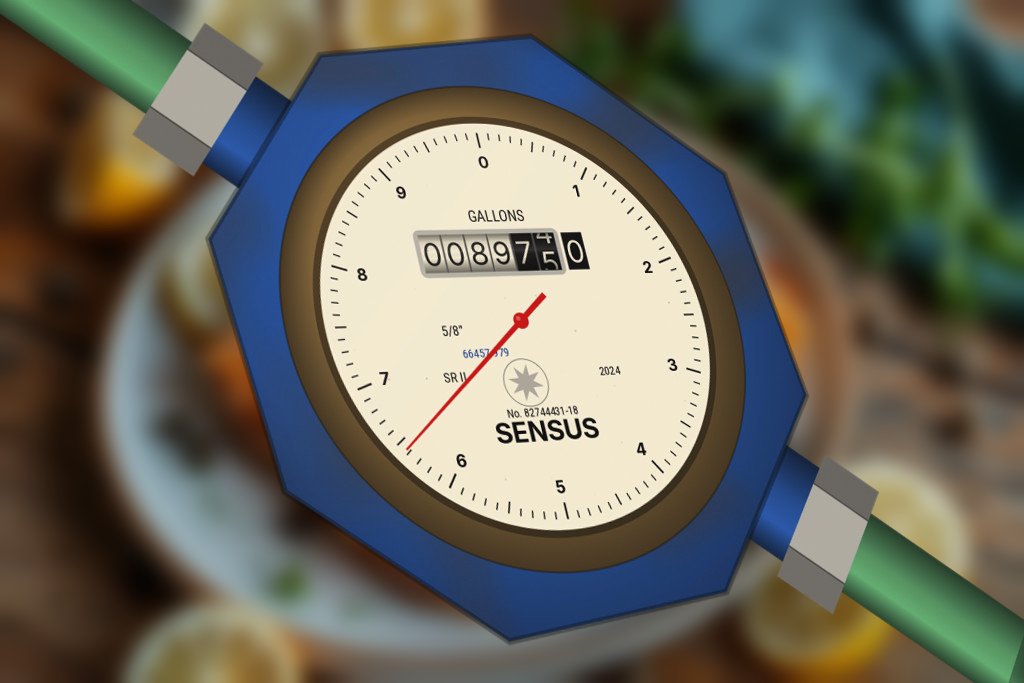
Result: 89746.4 gal
